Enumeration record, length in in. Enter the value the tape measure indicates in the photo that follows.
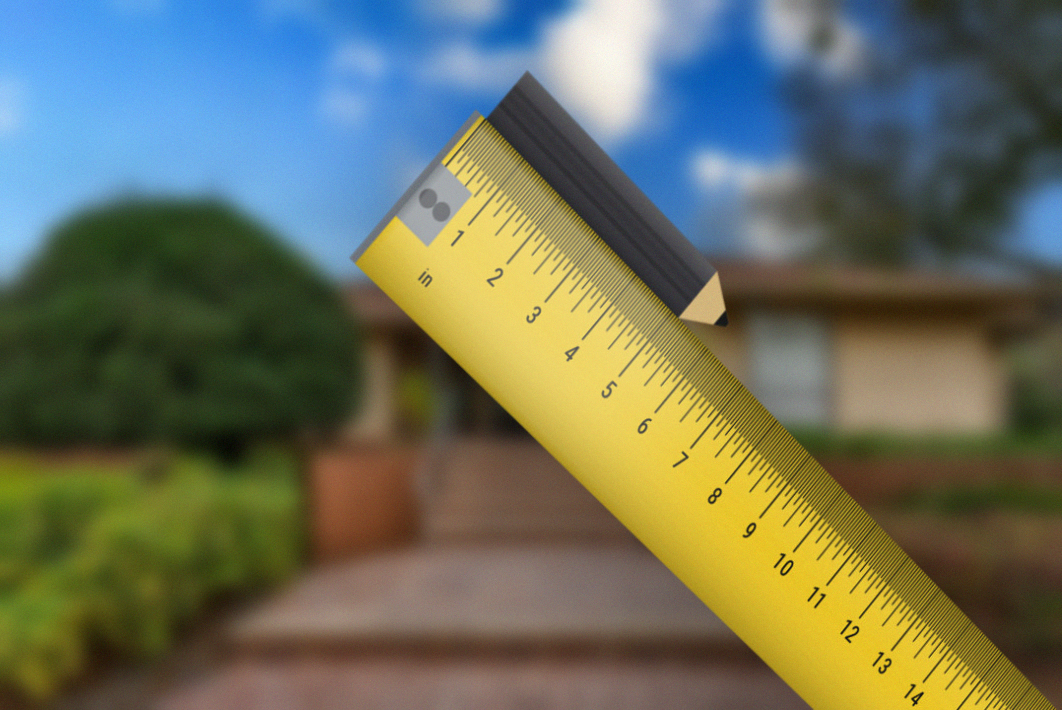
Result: 6 in
